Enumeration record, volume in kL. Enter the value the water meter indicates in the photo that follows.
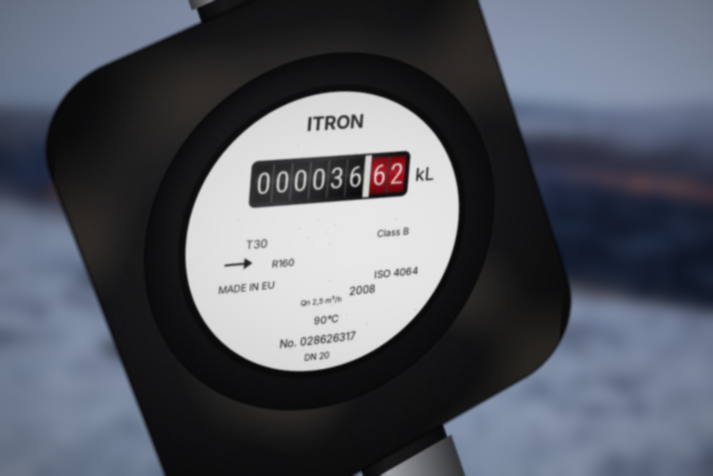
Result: 36.62 kL
